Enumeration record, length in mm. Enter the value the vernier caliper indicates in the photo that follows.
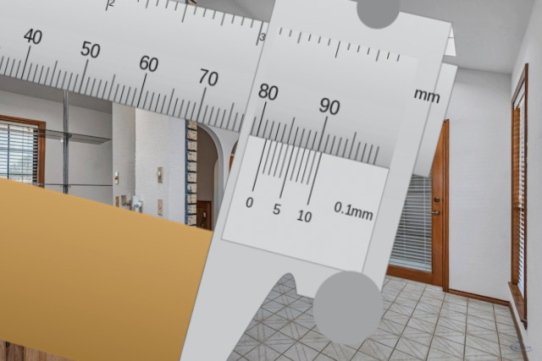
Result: 81.6 mm
